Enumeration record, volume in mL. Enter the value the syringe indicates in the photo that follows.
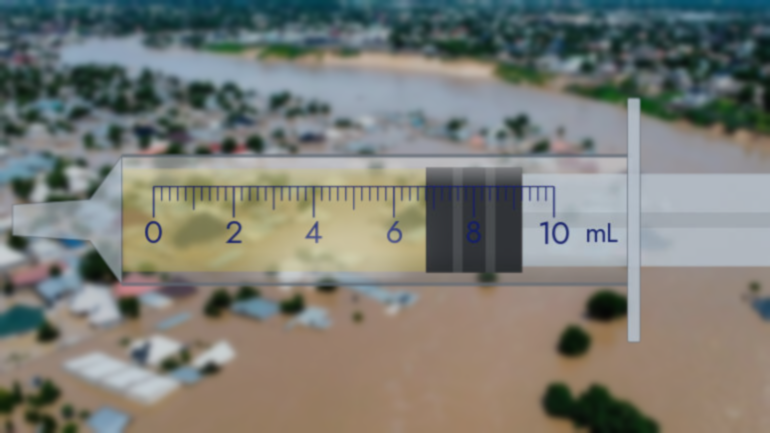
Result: 6.8 mL
